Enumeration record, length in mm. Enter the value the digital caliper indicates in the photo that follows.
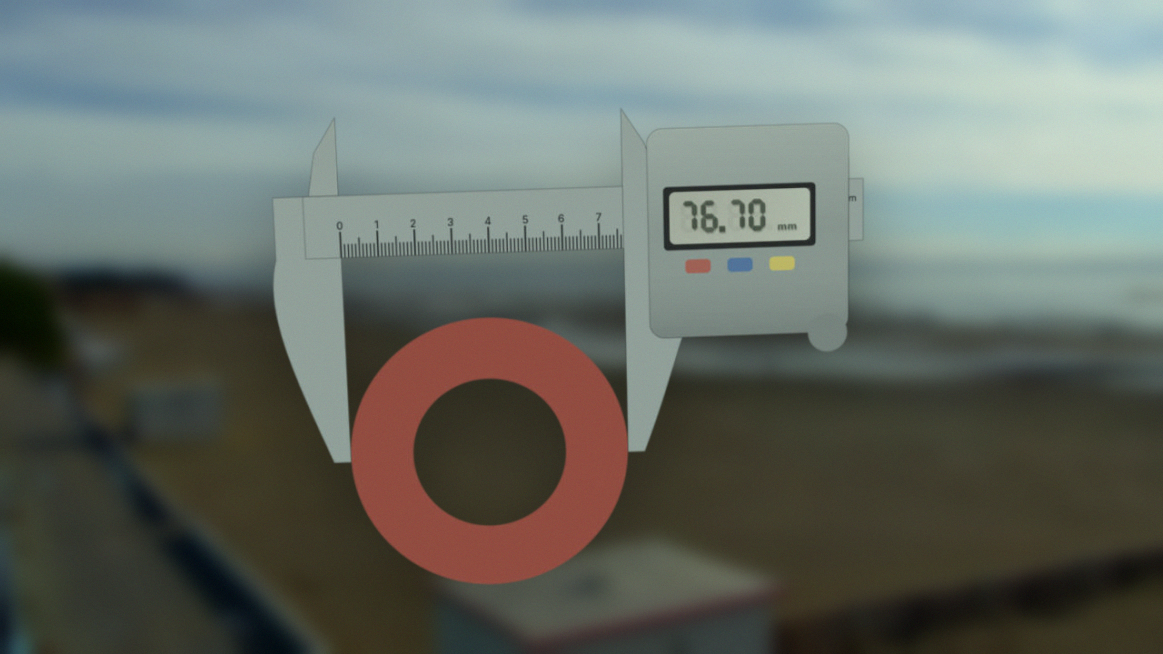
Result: 76.70 mm
